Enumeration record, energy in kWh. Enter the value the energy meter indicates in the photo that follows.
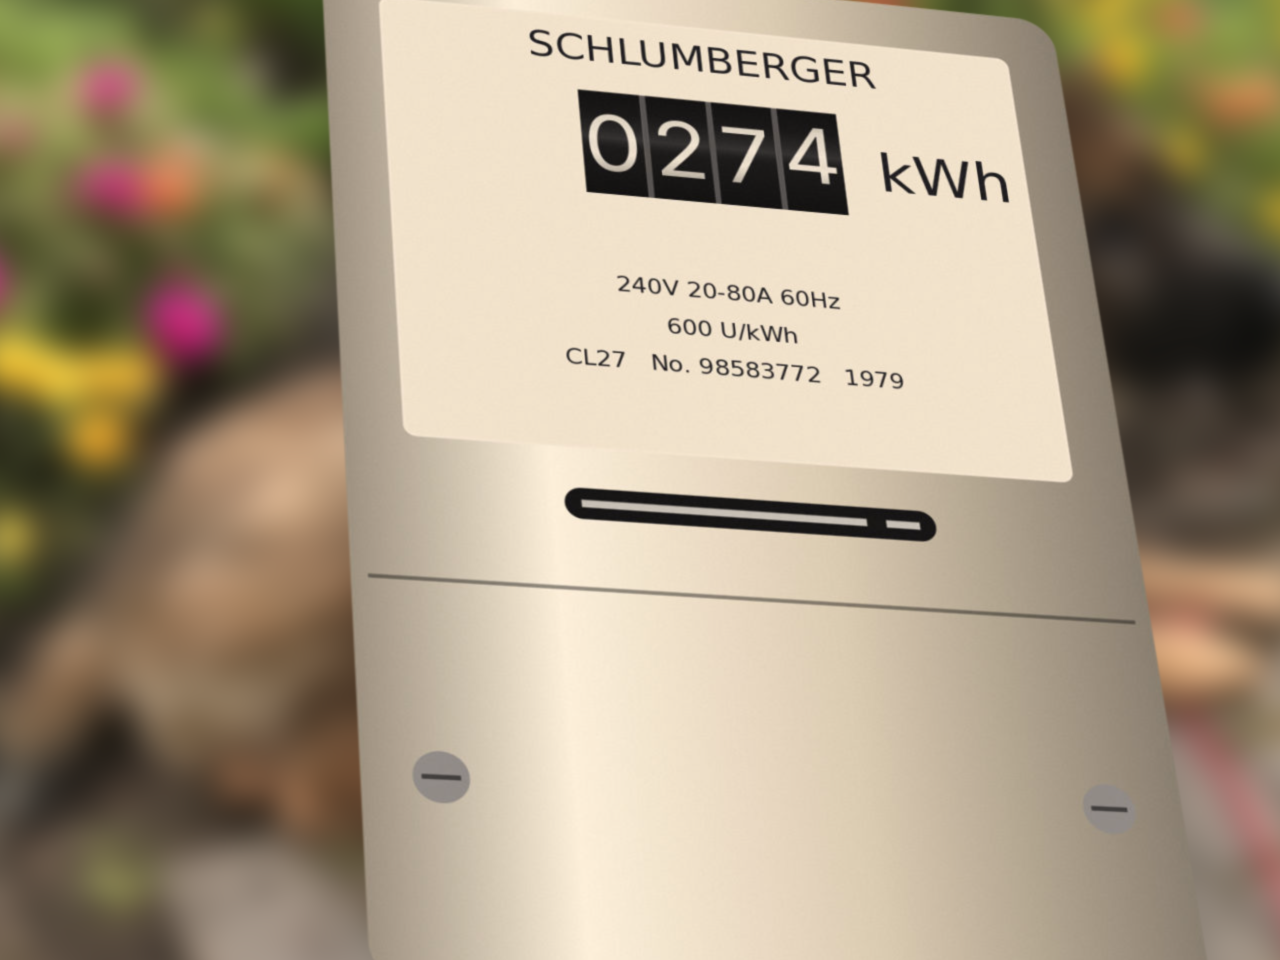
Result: 274 kWh
